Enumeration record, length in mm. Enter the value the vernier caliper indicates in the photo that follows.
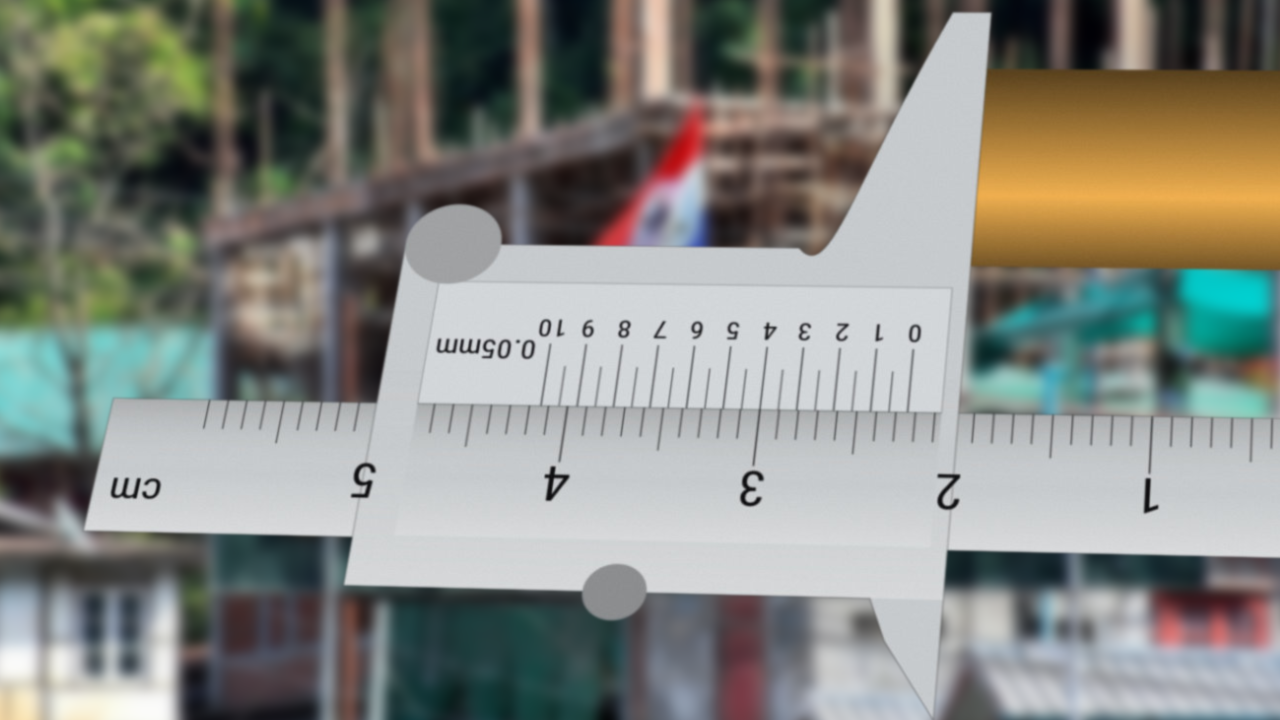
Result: 22.4 mm
